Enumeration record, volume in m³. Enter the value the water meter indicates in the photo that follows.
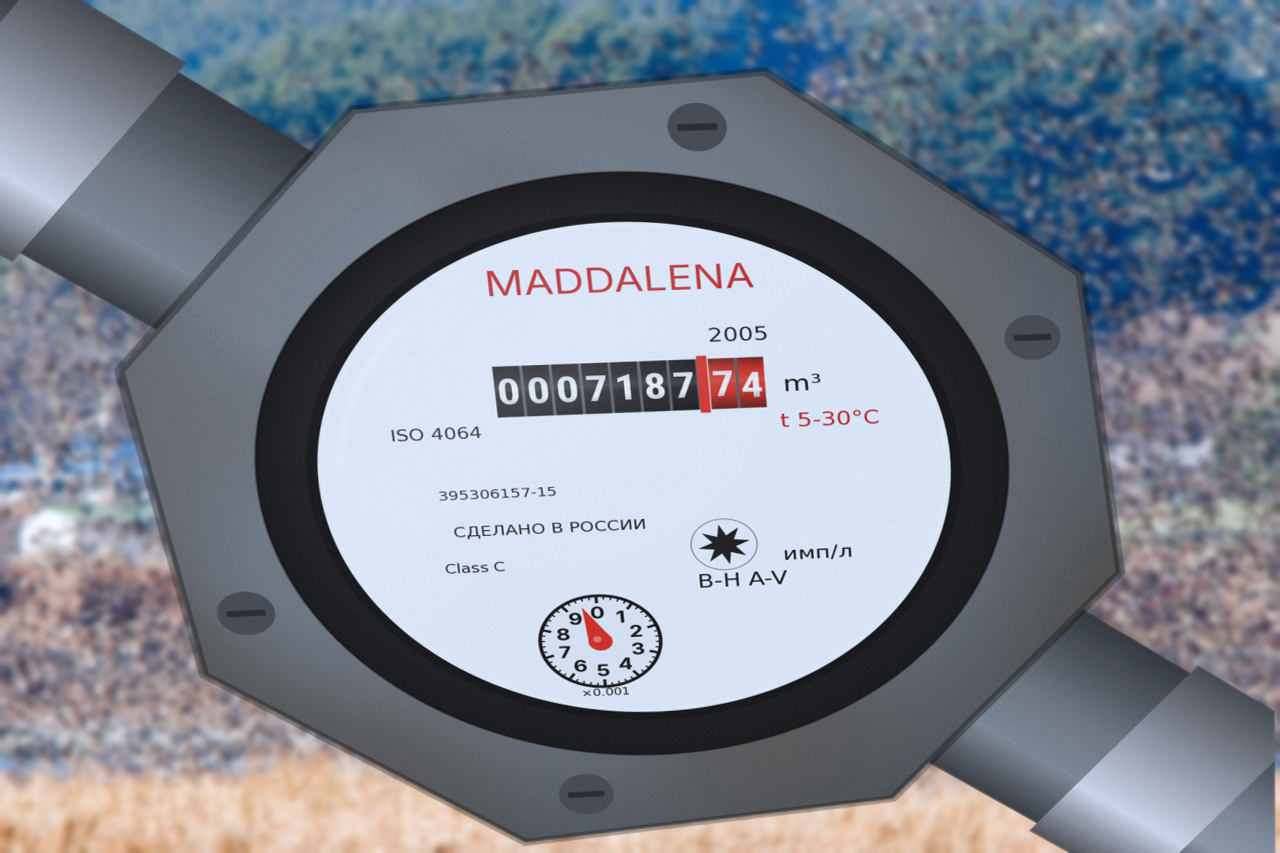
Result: 7187.739 m³
